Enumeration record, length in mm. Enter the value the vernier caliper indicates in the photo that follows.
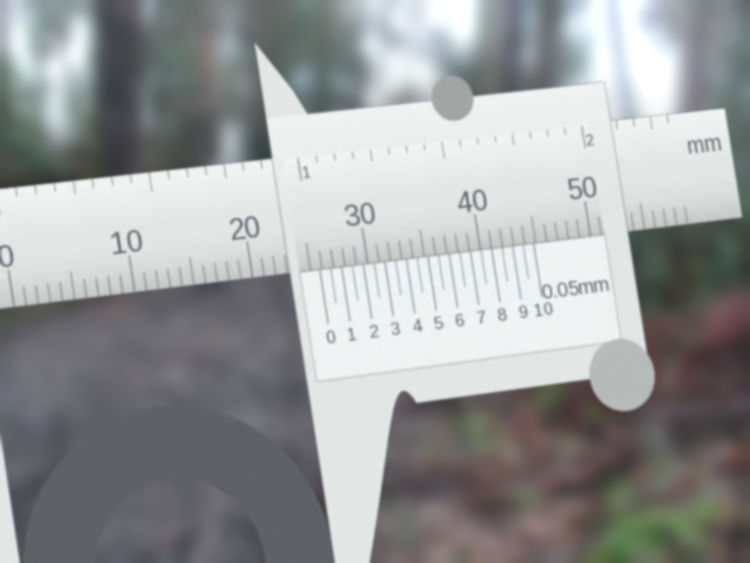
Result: 25.8 mm
